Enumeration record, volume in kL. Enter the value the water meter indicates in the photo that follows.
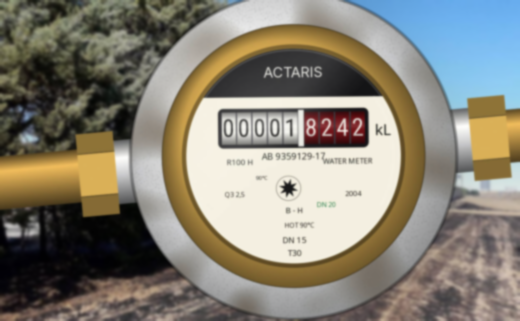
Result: 1.8242 kL
